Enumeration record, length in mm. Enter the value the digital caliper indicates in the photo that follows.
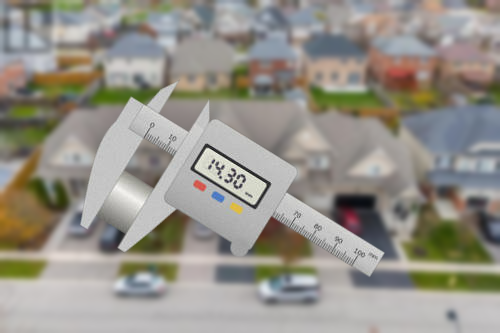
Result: 14.30 mm
